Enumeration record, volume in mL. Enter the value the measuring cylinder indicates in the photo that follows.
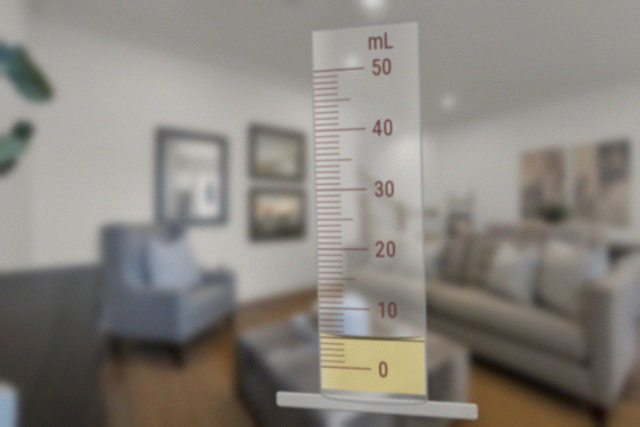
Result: 5 mL
